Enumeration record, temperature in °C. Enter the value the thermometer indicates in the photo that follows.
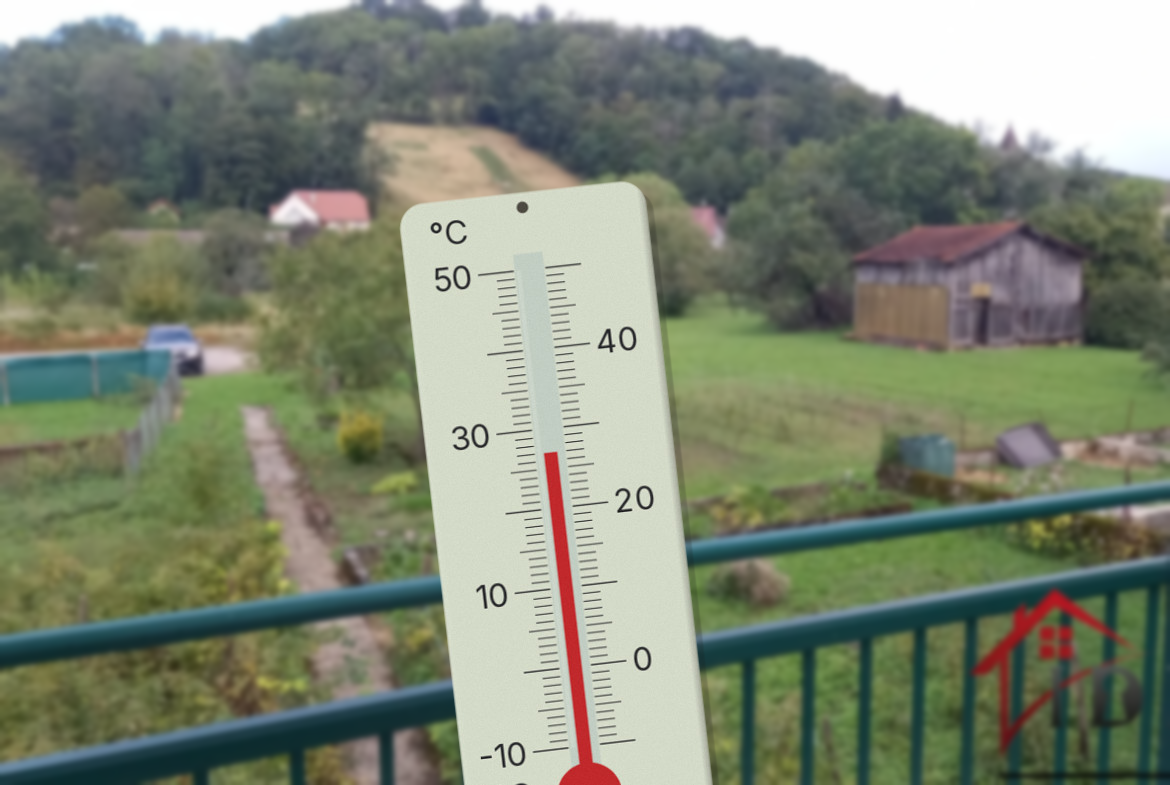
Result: 27 °C
